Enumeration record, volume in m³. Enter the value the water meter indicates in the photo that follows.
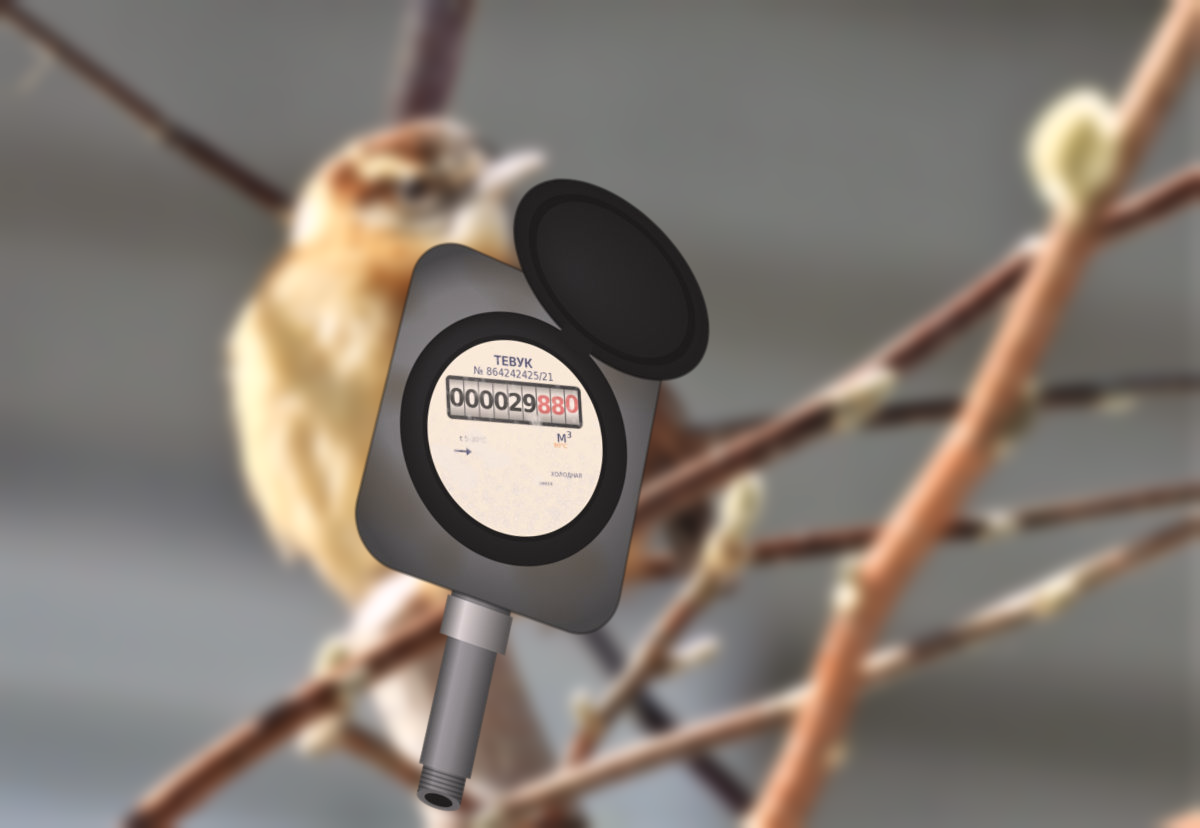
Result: 29.880 m³
